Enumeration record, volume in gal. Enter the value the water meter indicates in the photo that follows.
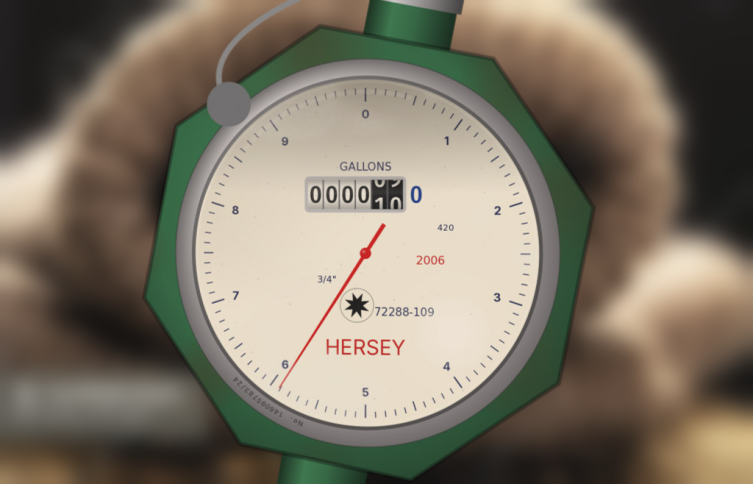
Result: 95.9 gal
